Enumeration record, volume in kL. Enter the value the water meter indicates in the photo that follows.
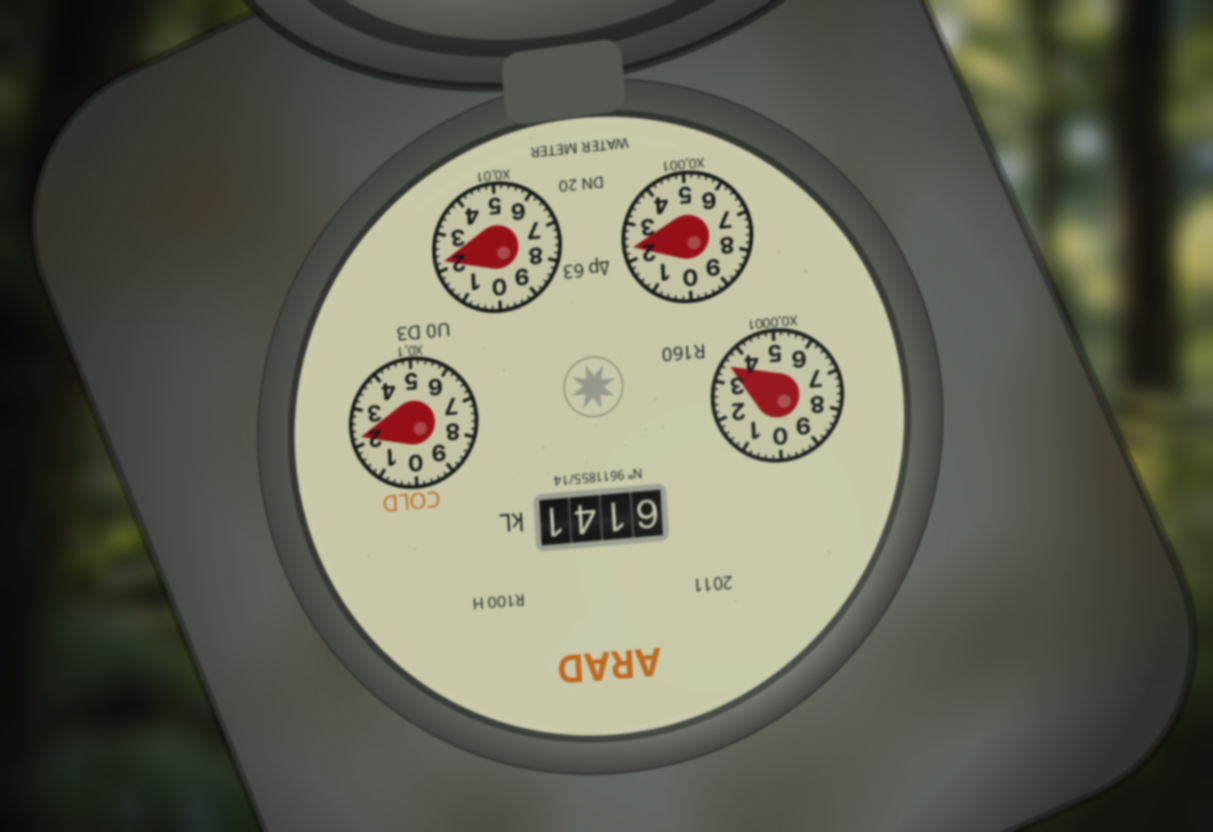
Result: 6141.2223 kL
